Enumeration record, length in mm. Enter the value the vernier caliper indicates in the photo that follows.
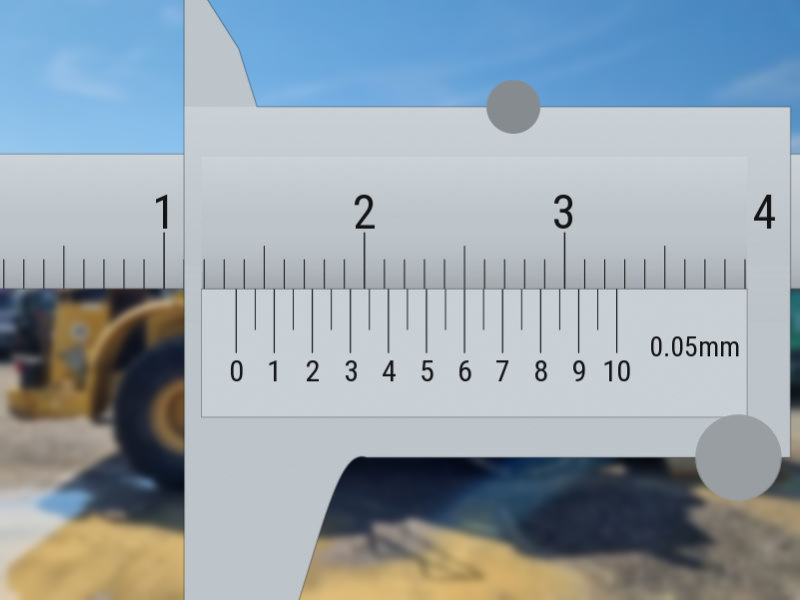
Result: 13.6 mm
